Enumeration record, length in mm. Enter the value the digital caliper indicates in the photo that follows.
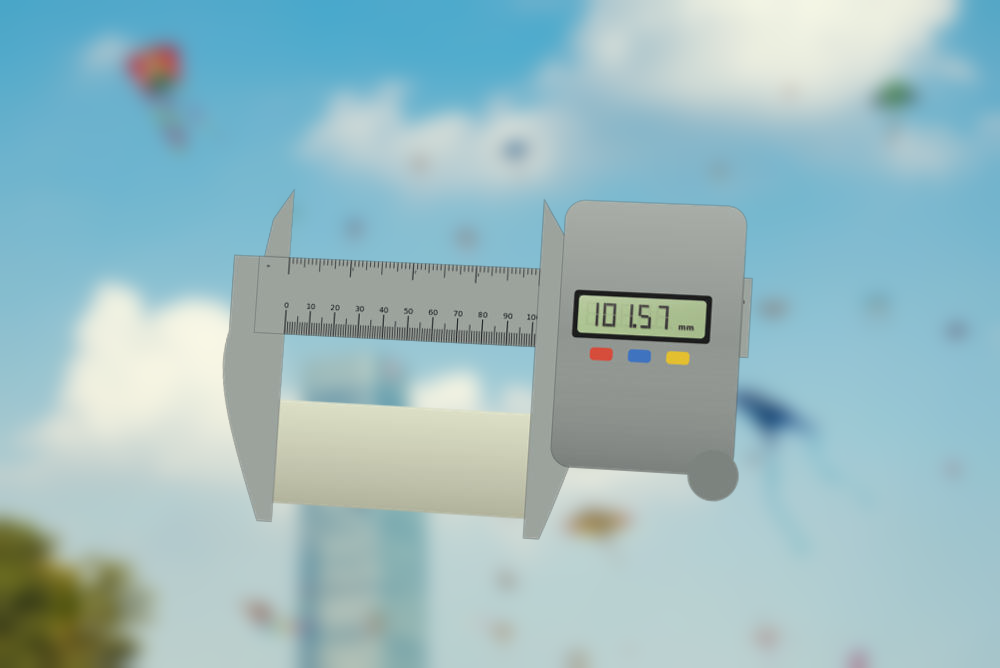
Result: 101.57 mm
